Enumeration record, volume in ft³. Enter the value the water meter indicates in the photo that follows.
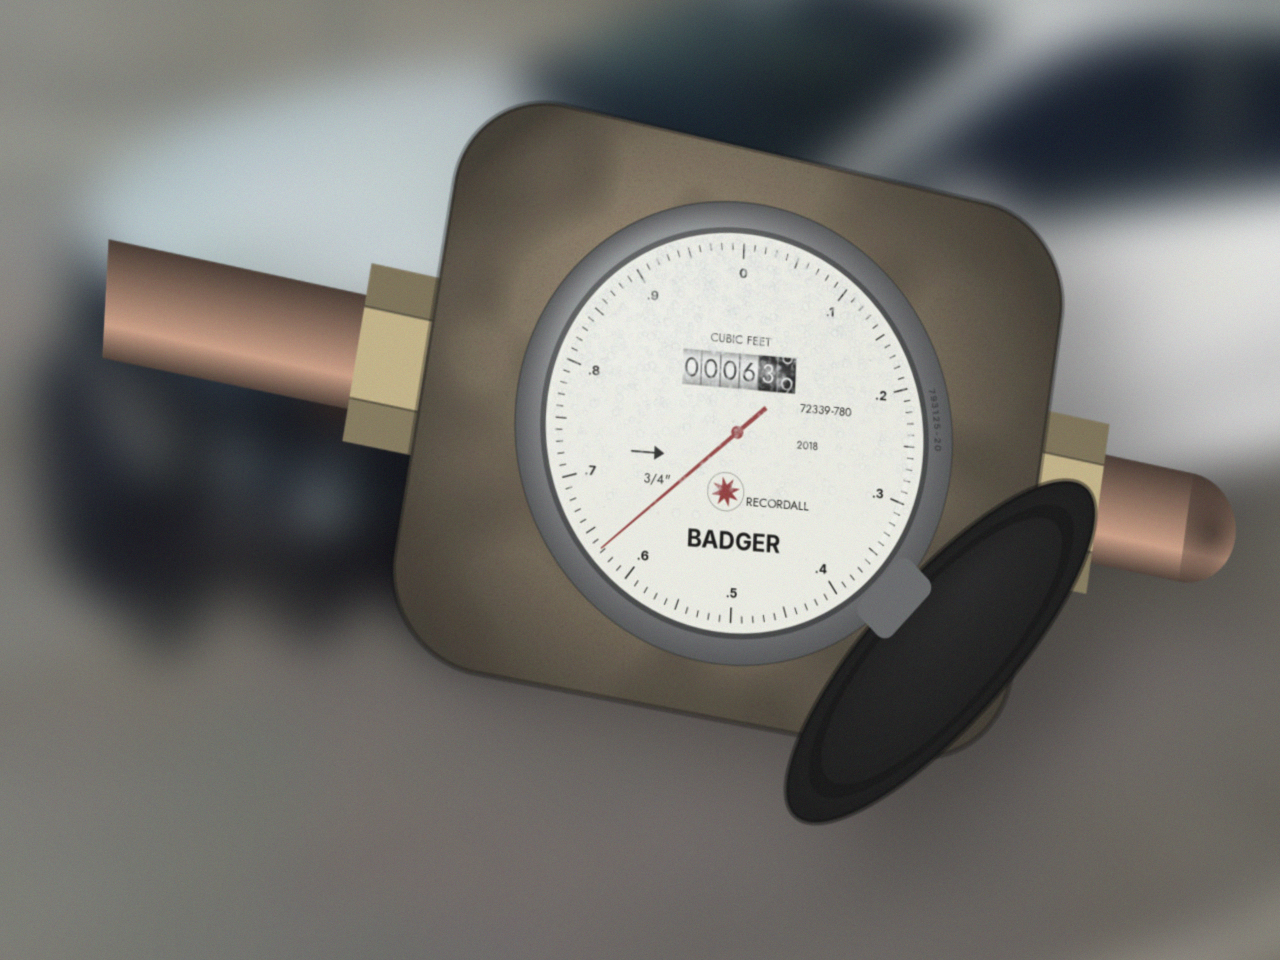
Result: 638.63 ft³
